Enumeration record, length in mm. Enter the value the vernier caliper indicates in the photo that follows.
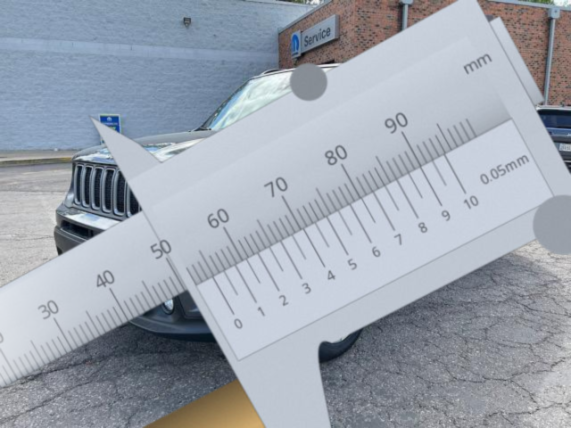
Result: 54.8 mm
